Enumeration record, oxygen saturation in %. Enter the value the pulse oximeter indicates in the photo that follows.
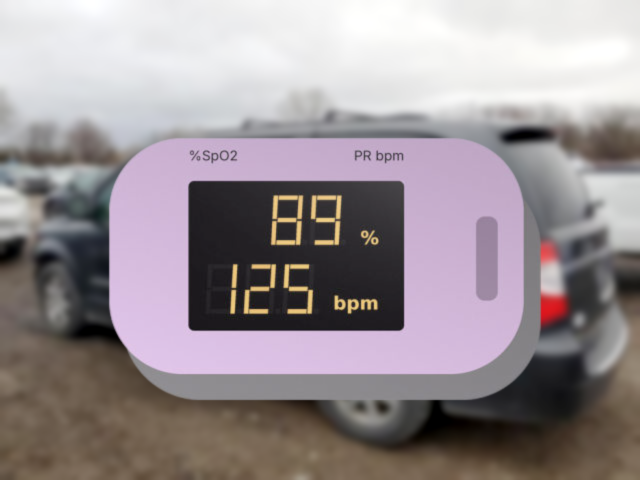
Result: 89 %
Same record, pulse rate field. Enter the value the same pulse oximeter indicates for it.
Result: 125 bpm
